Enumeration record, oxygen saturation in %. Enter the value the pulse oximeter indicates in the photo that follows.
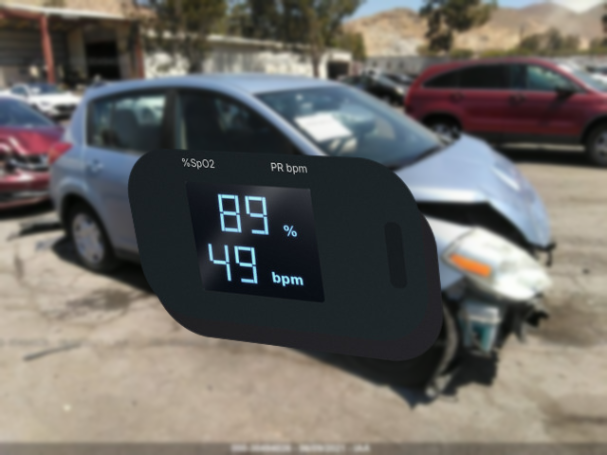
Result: 89 %
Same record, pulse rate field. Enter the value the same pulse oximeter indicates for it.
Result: 49 bpm
